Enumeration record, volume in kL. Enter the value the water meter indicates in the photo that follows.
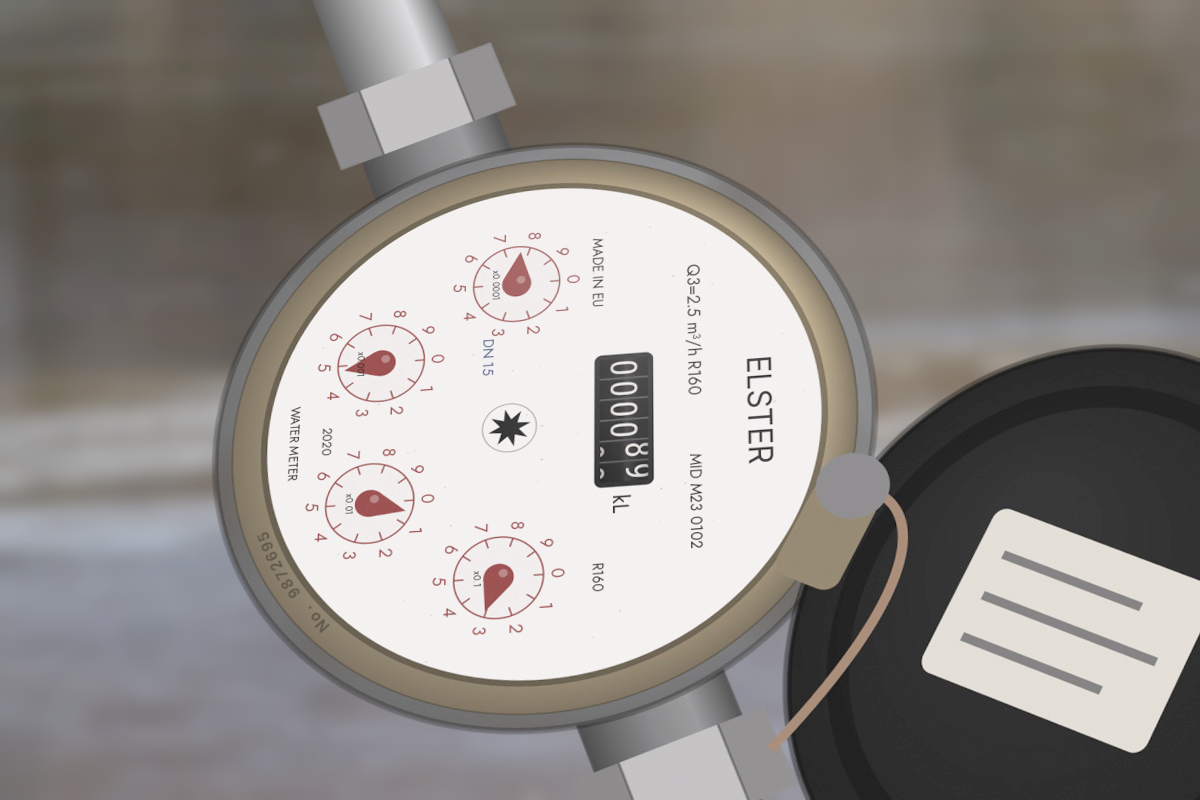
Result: 89.3047 kL
